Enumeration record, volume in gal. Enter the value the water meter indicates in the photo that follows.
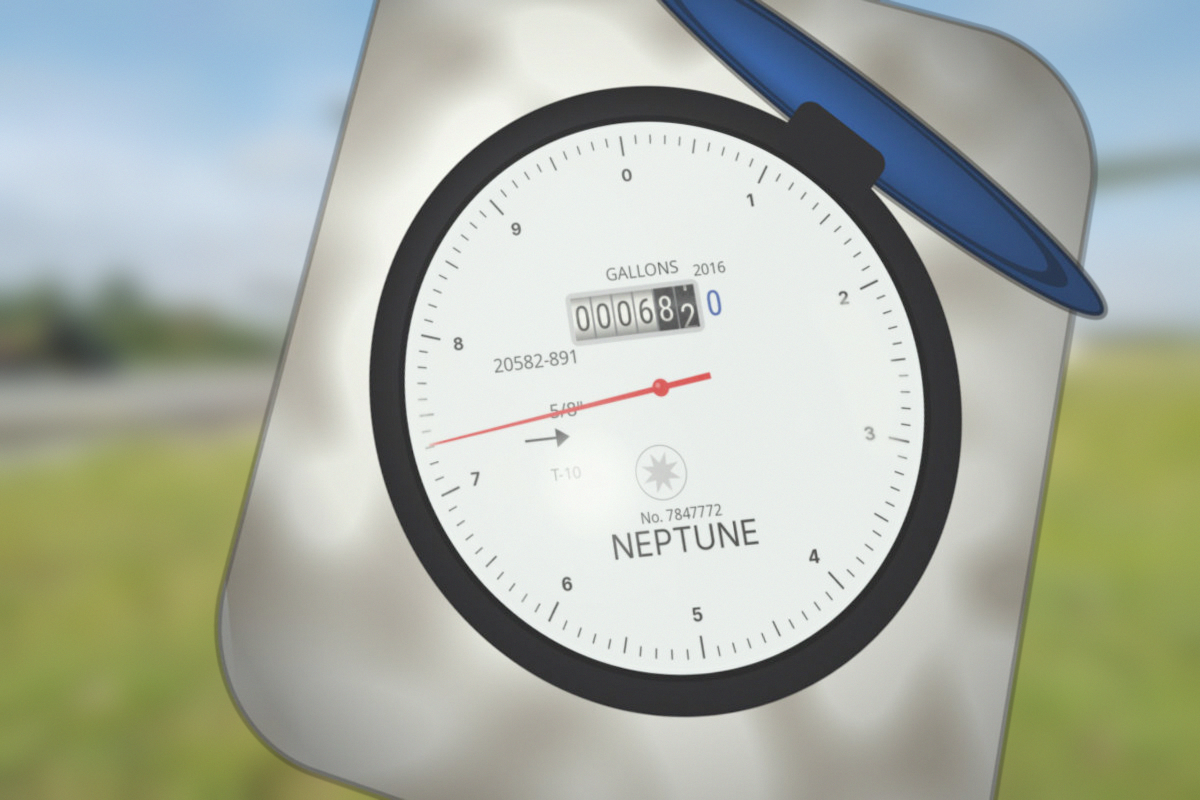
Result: 6817.3 gal
